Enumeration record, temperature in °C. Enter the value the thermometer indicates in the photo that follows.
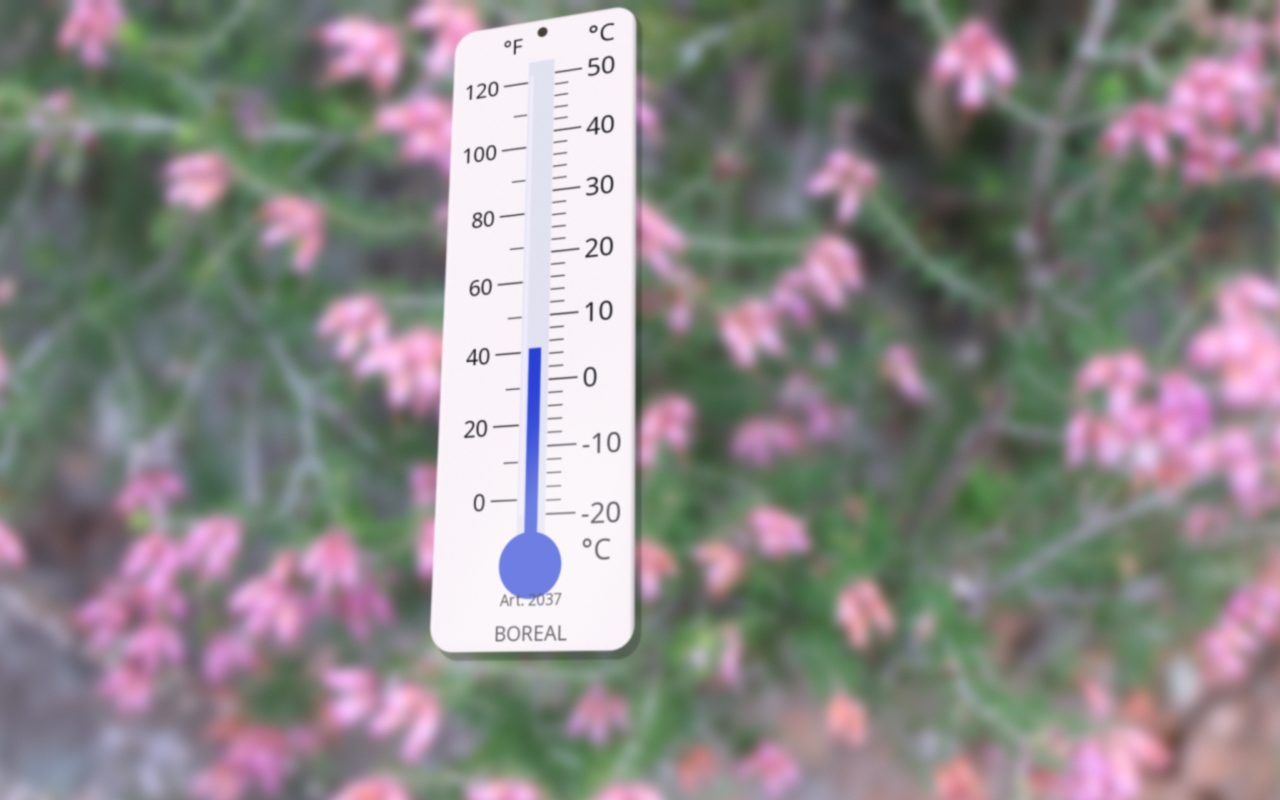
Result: 5 °C
